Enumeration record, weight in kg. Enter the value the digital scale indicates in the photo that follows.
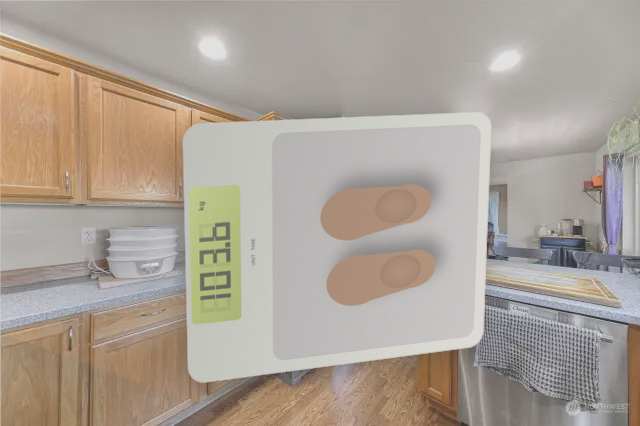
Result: 103.6 kg
